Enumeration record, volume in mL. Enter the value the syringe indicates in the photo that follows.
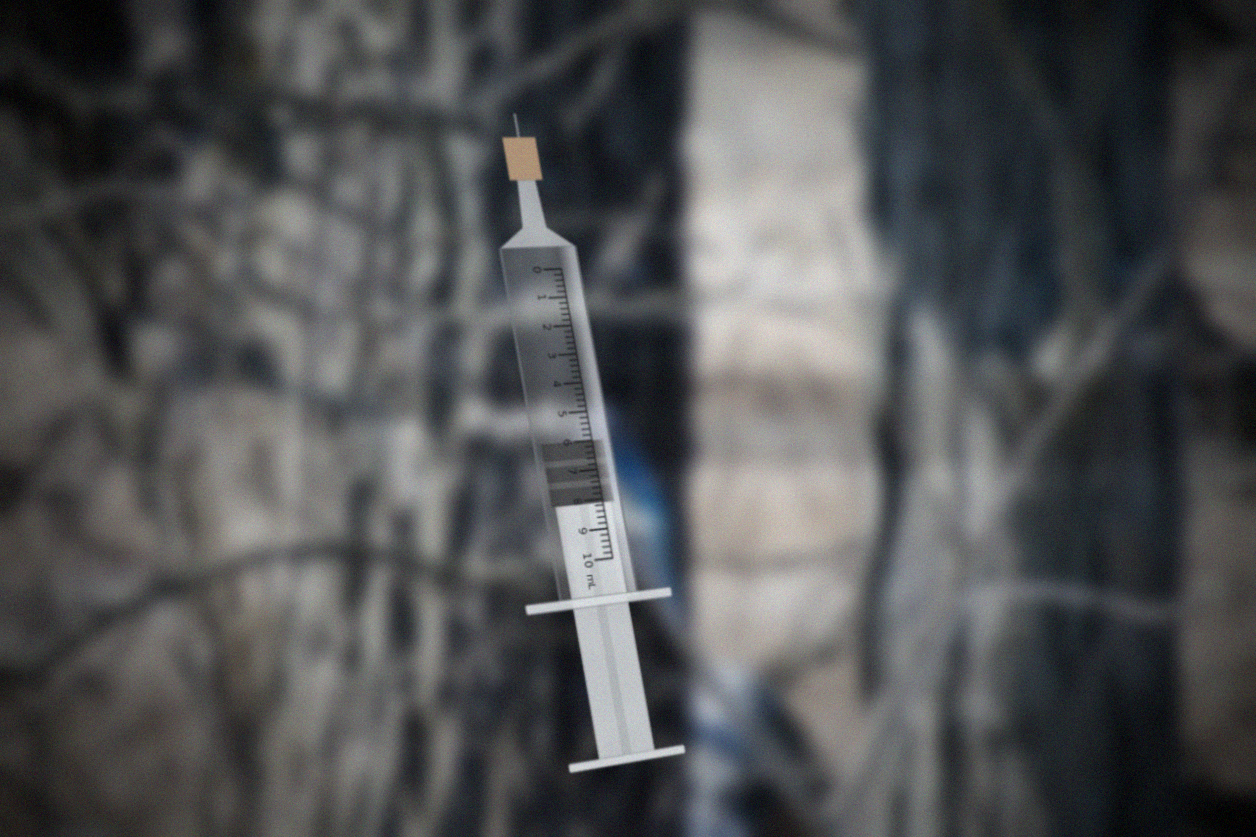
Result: 6 mL
